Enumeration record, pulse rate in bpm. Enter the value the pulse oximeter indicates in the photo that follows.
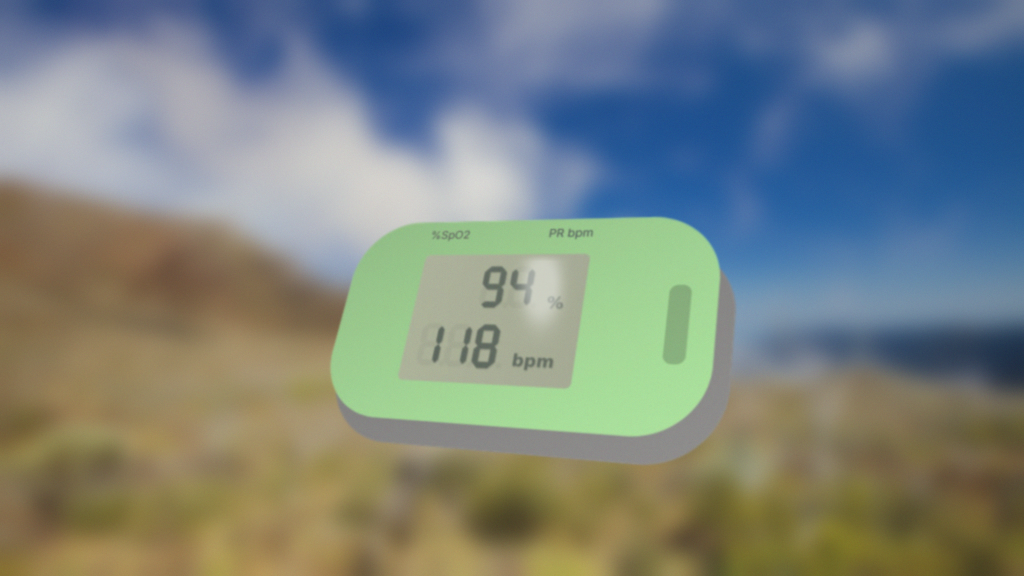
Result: 118 bpm
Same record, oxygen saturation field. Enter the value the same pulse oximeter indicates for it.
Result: 94 %
